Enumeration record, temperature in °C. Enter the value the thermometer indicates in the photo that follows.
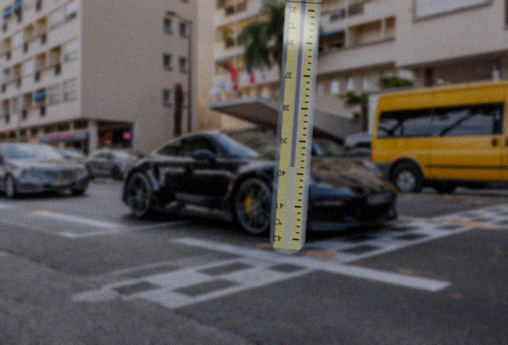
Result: 39.8 °C
